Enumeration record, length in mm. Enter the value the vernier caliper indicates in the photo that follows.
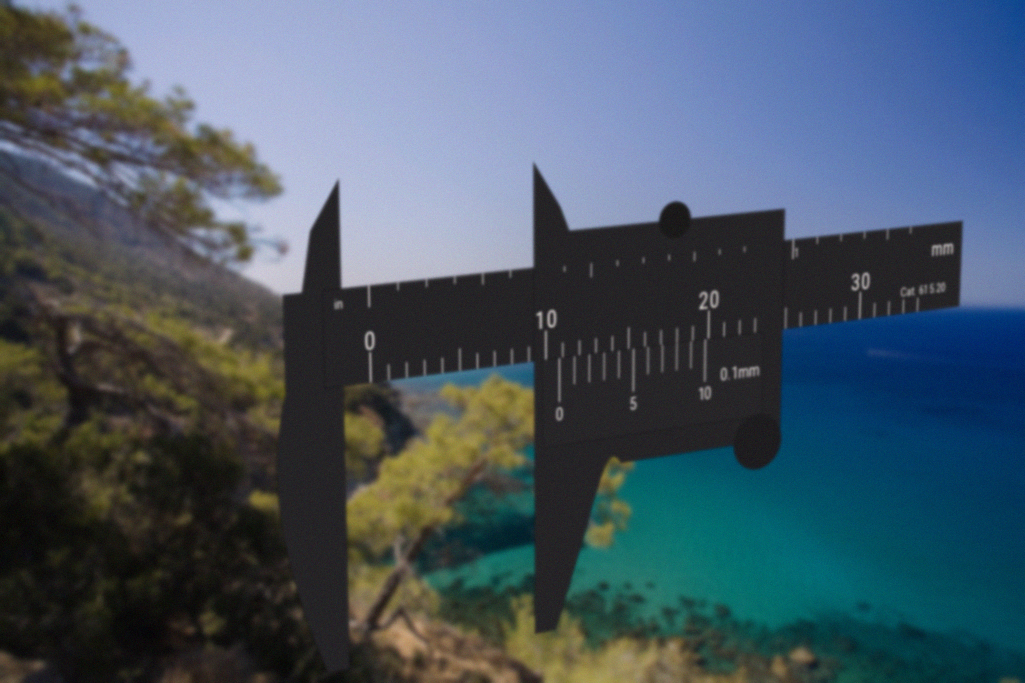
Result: 10.8 mm
